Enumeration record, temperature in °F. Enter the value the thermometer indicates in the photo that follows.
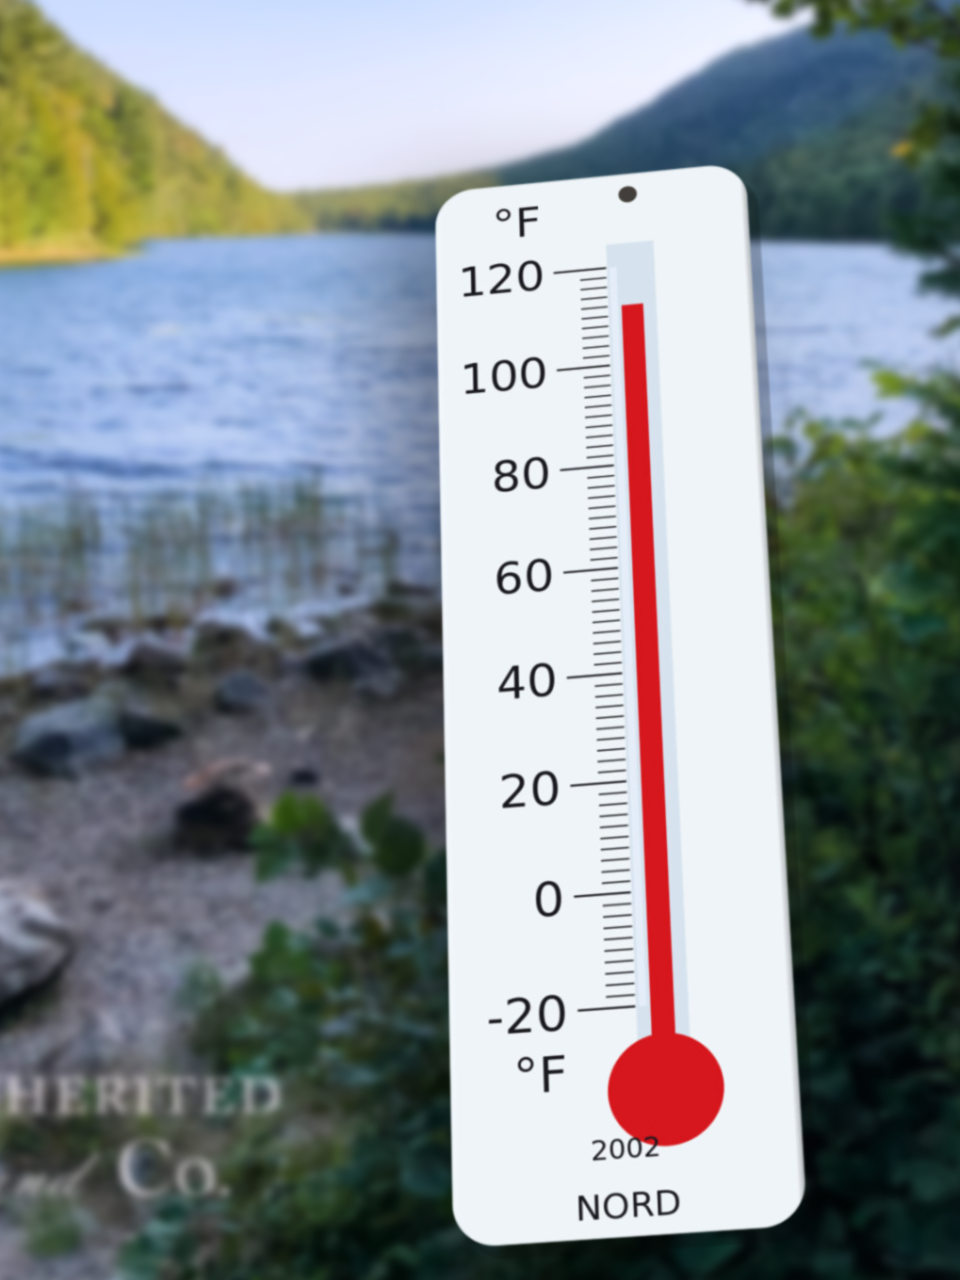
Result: 112 °F
